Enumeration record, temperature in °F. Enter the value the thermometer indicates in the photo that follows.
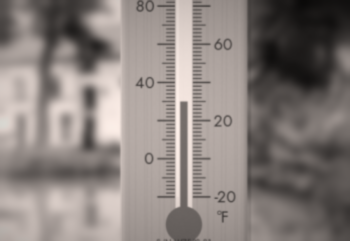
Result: 30 °F
